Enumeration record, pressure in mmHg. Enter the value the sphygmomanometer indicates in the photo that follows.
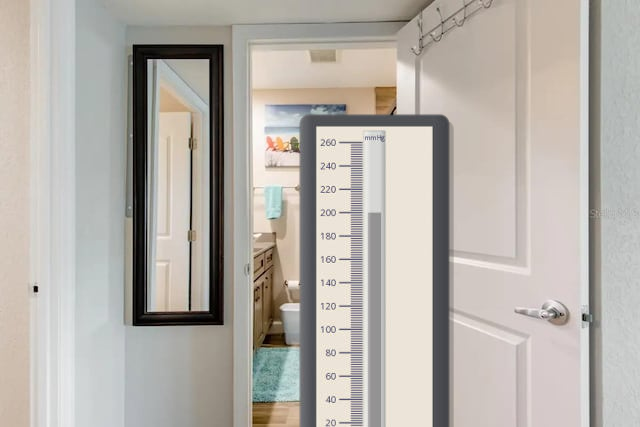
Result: 200 mmHg
